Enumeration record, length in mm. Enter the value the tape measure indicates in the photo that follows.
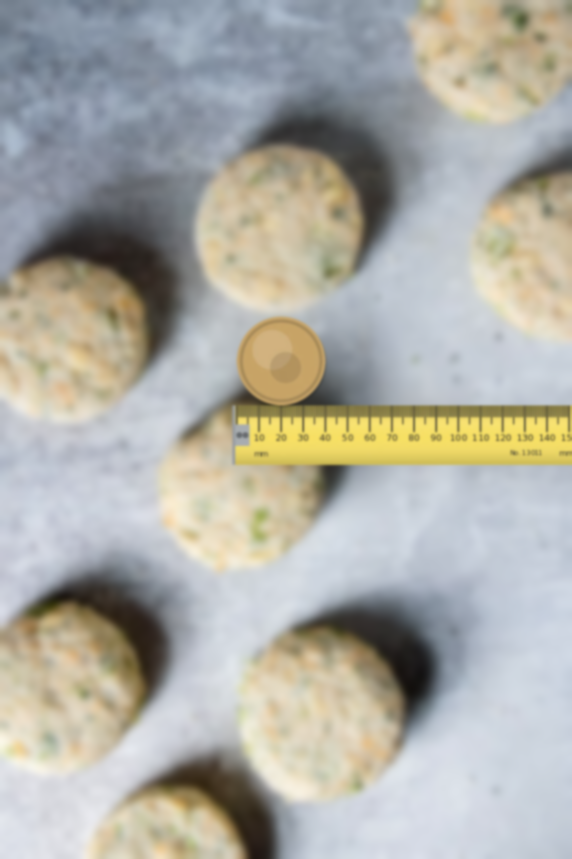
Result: 40 mm
